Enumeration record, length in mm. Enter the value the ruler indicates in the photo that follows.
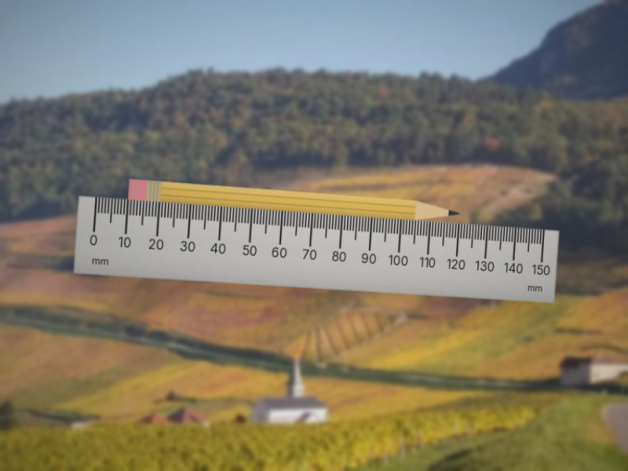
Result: 110 mm
